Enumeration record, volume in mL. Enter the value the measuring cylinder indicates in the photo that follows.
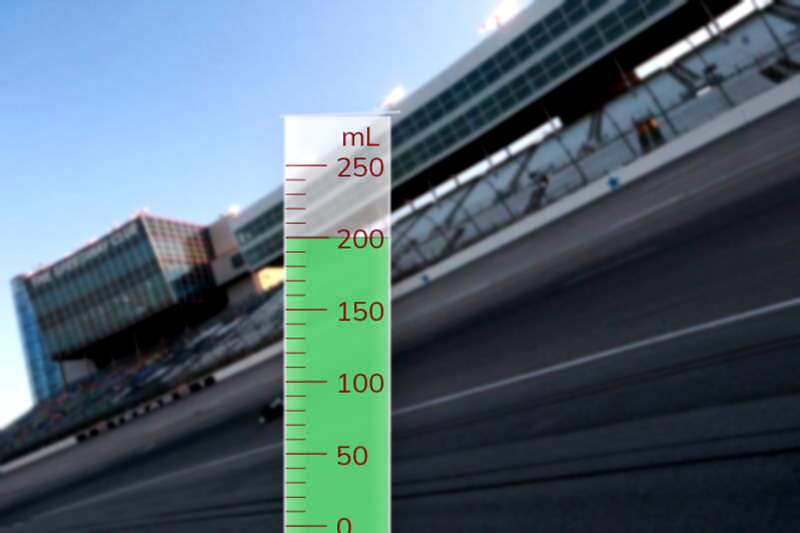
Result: 200 mL
